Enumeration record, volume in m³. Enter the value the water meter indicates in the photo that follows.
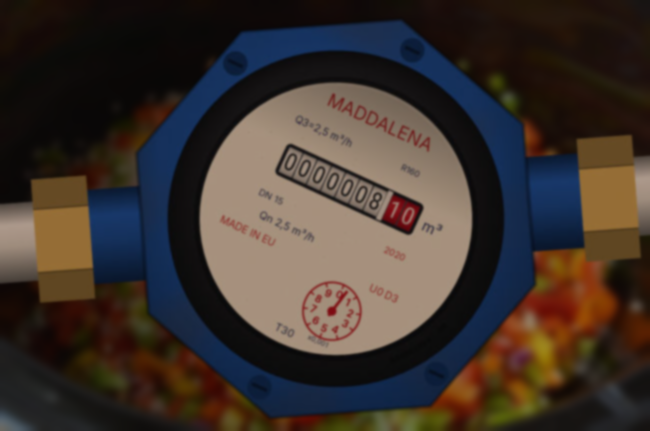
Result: 8.100 m³
